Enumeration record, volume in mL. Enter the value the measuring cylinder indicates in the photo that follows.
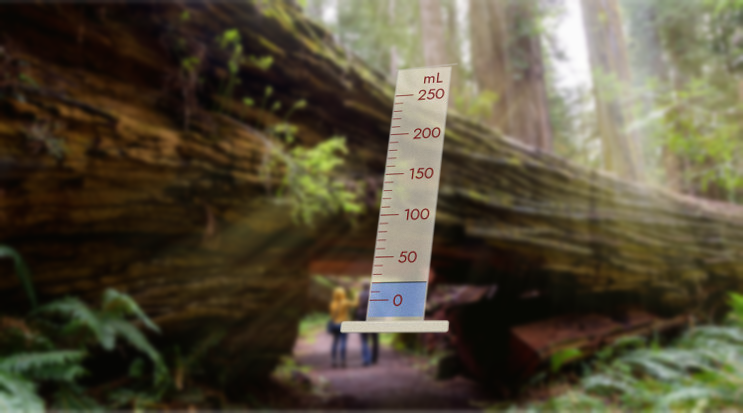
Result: 20 mL
